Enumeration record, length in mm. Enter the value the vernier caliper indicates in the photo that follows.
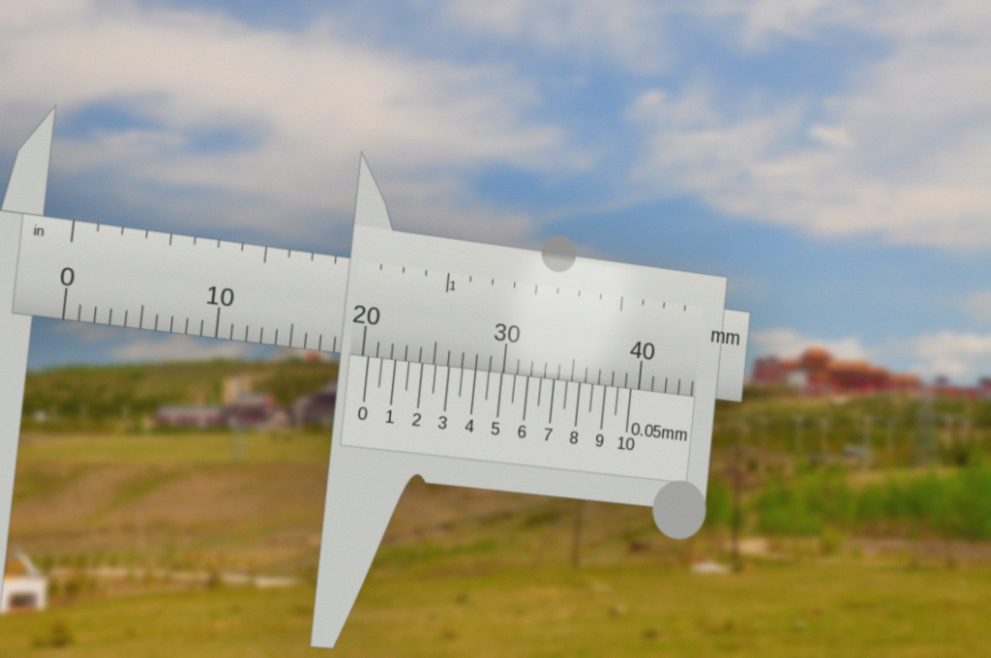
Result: 20.4 mm
